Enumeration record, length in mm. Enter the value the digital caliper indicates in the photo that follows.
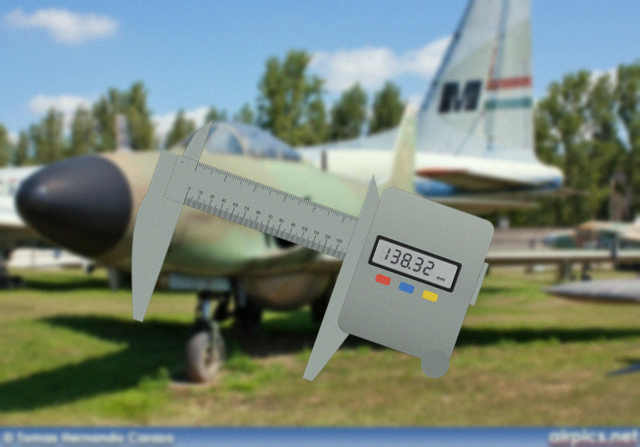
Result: 138.32 mm
